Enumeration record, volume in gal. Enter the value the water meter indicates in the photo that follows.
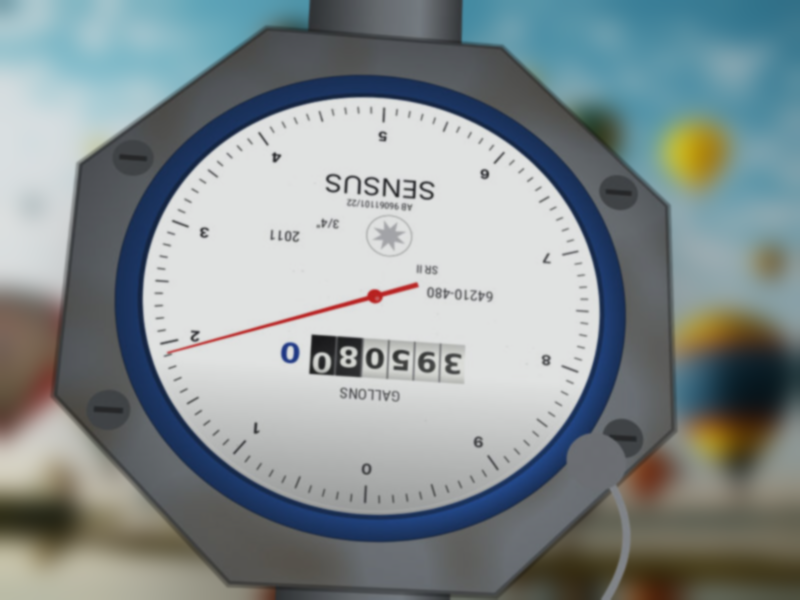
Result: 3950801.9 gal
